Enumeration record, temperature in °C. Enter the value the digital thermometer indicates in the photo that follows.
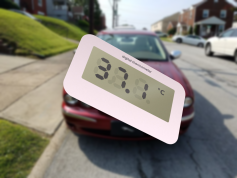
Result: 37.1 °C
